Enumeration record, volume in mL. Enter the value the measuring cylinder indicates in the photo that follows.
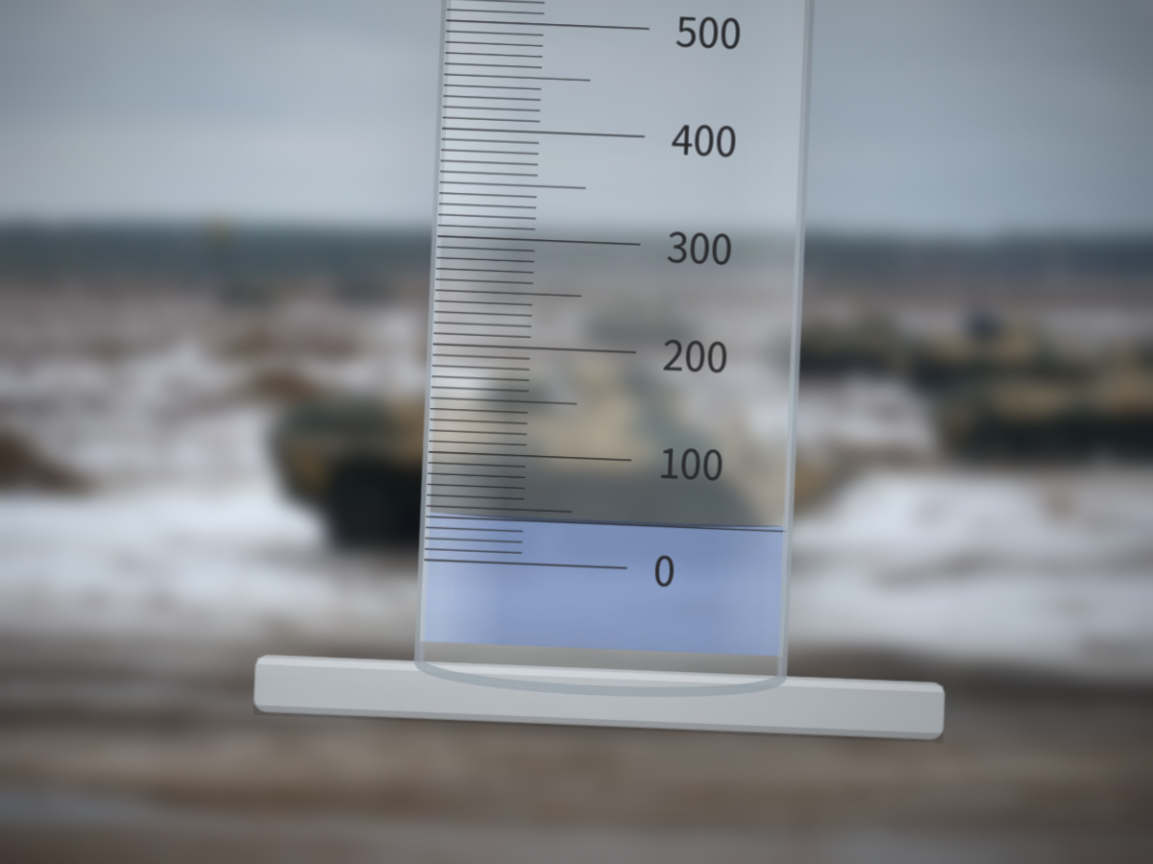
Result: 40 mL
